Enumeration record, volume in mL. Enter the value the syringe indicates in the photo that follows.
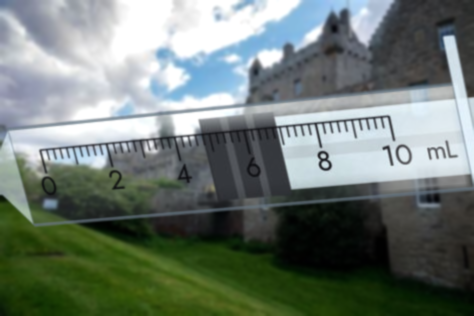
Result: 4.8 mL
